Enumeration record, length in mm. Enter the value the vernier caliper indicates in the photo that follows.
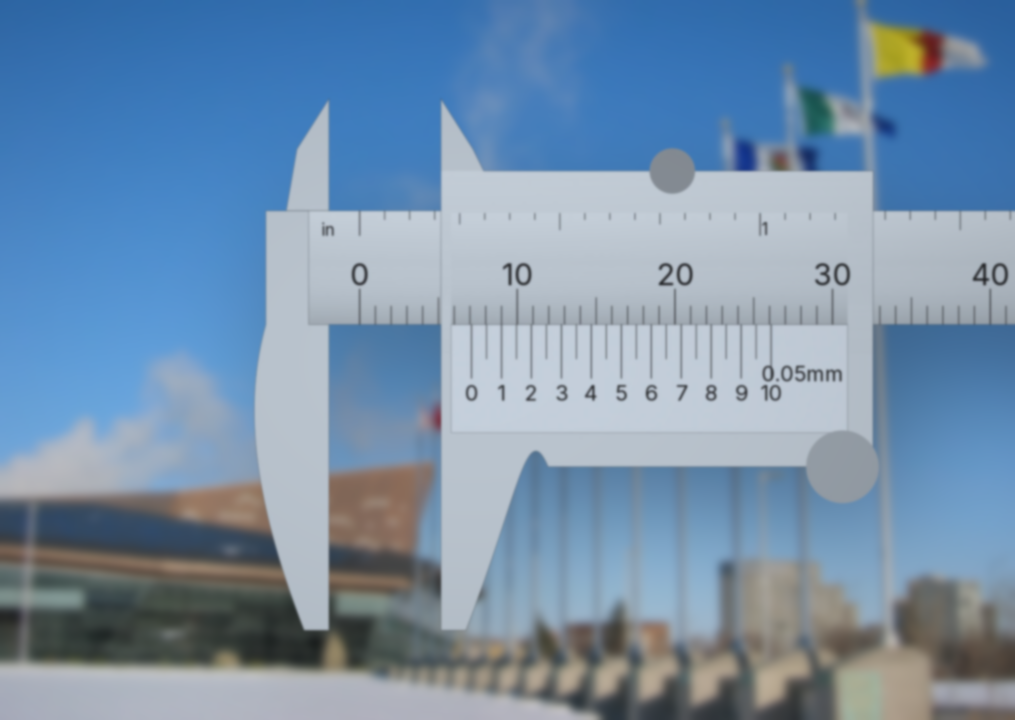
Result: 7.1 mm
